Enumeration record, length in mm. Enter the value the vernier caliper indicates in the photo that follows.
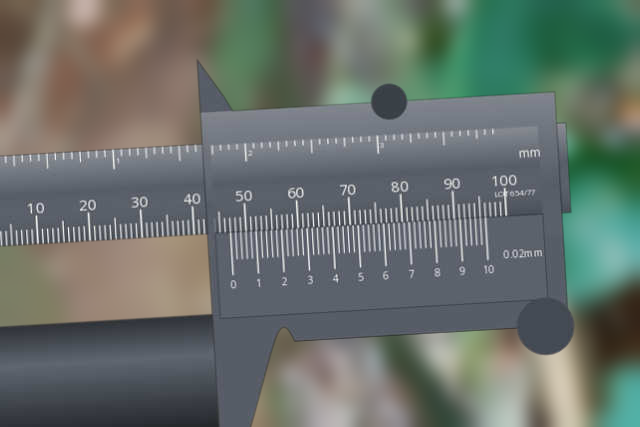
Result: 47.0 mm
